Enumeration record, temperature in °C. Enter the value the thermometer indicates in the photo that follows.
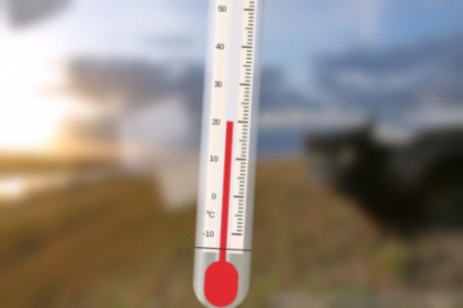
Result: 20 °C
